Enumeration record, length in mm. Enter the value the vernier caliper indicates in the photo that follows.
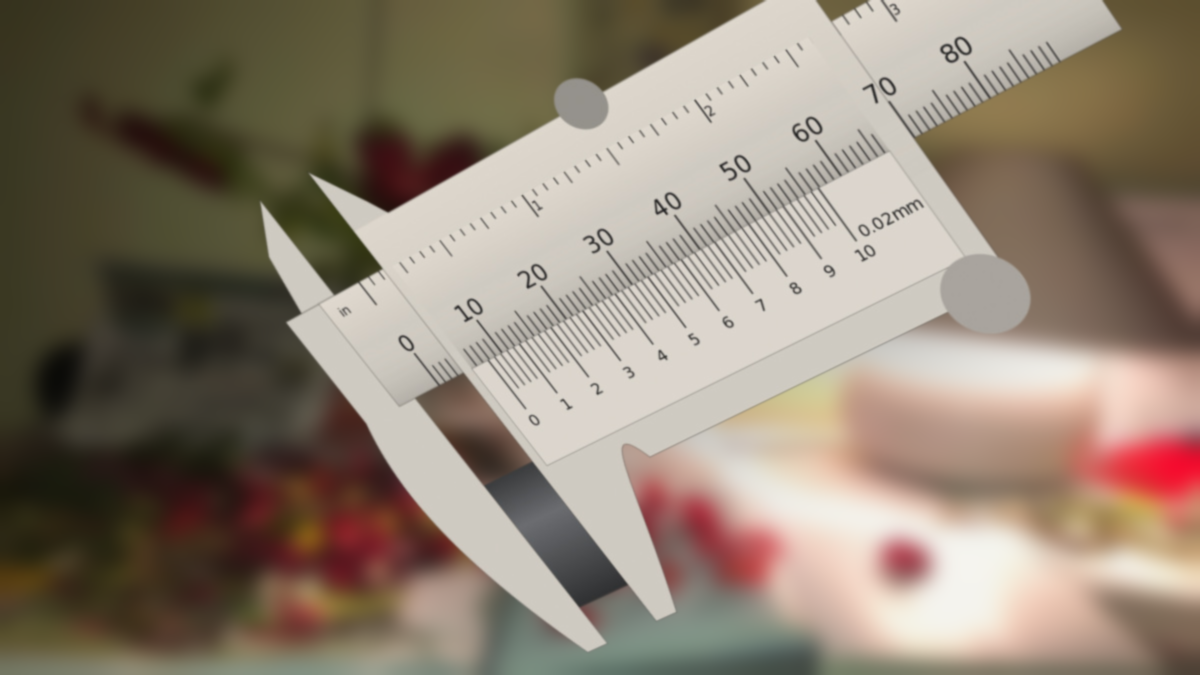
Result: 7.8 mm
